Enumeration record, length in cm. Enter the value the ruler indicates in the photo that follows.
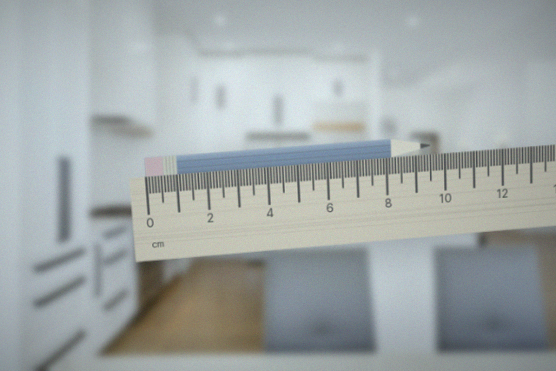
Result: 9.5 cm
